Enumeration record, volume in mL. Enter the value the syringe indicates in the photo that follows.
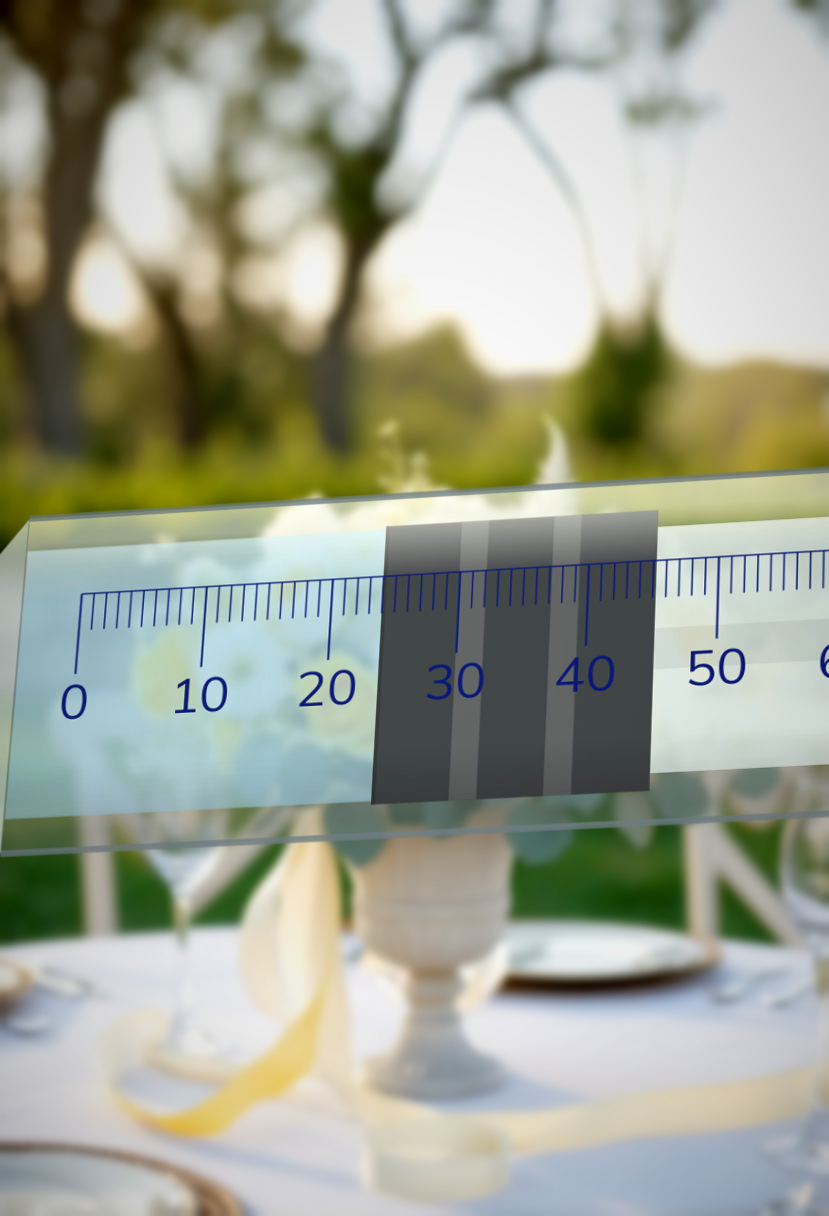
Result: 24 mL
